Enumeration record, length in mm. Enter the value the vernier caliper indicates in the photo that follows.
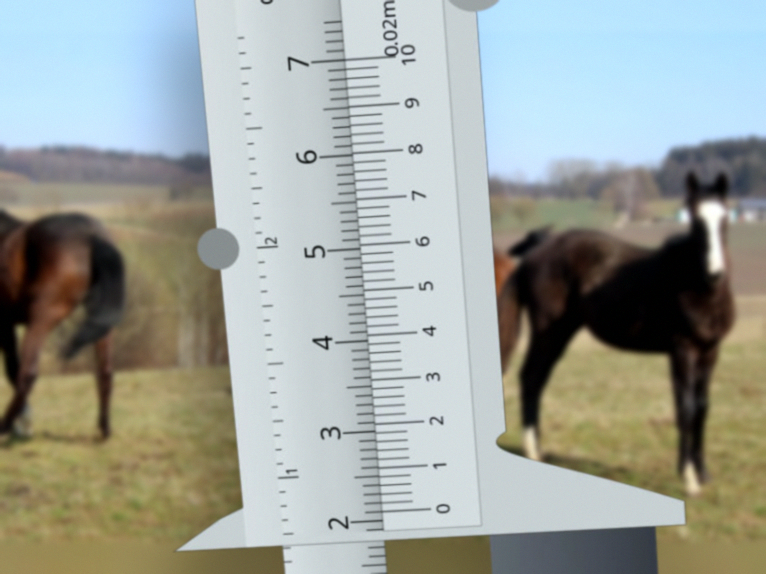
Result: 21.0 mm
